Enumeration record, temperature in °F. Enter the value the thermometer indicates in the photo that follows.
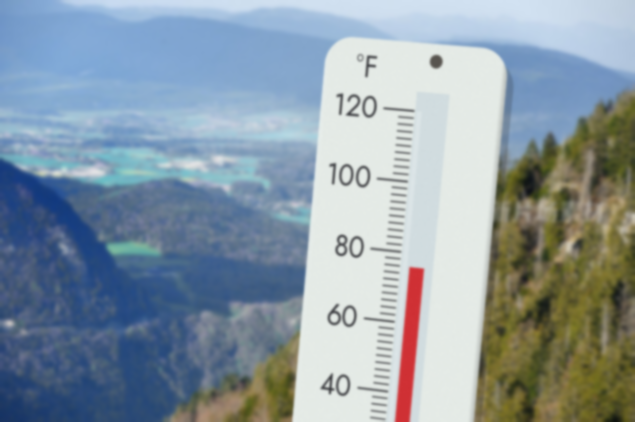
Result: 76 °F
